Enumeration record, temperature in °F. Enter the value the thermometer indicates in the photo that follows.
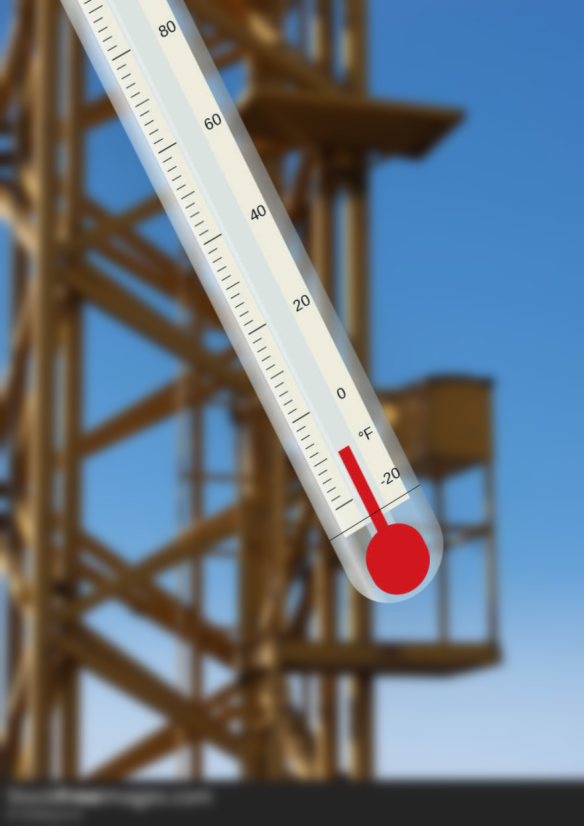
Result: -10 °F
